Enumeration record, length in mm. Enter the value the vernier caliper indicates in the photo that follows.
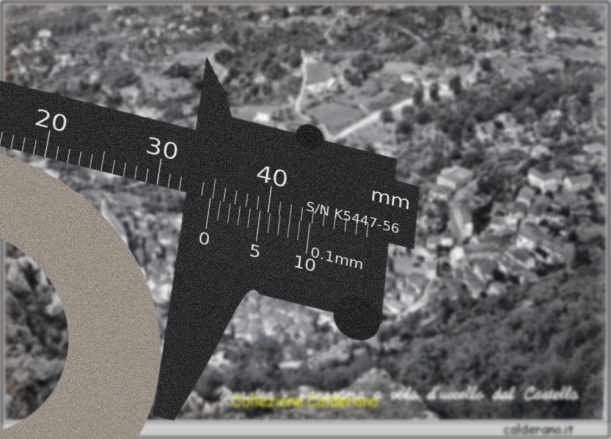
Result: 34.8 mm
